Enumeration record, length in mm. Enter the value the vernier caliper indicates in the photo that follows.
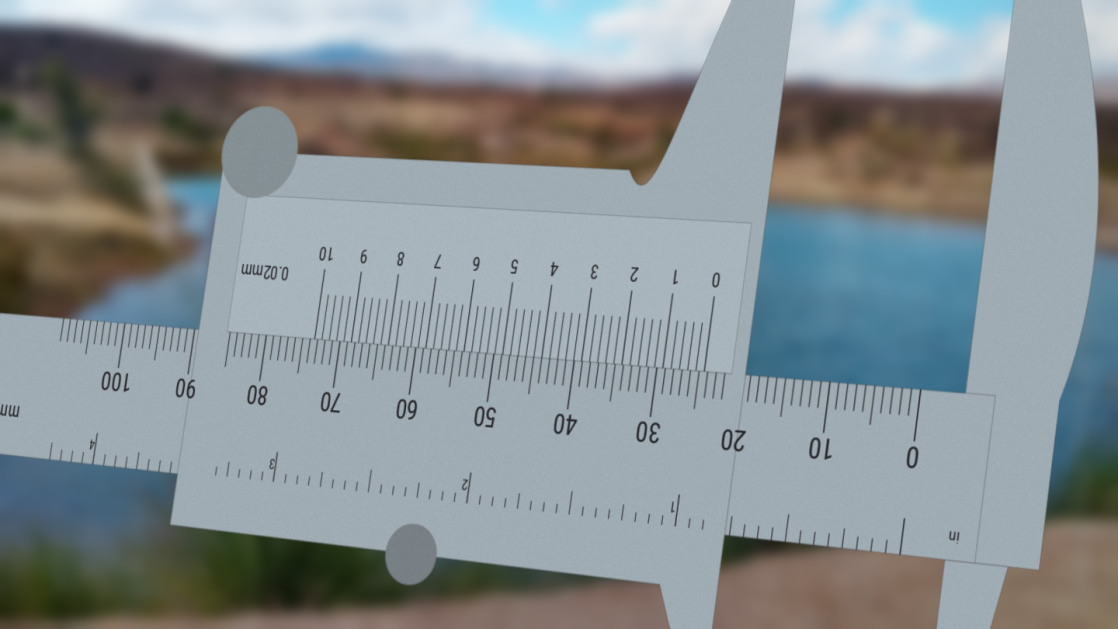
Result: 24.4 mm
